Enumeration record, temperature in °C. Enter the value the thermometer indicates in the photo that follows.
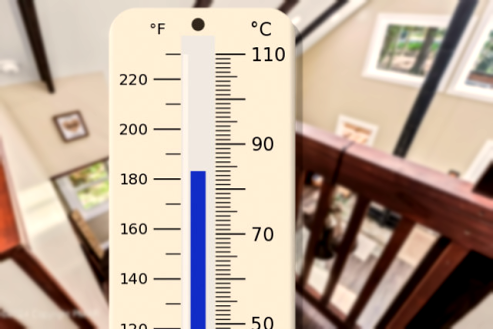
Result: 84 °C
